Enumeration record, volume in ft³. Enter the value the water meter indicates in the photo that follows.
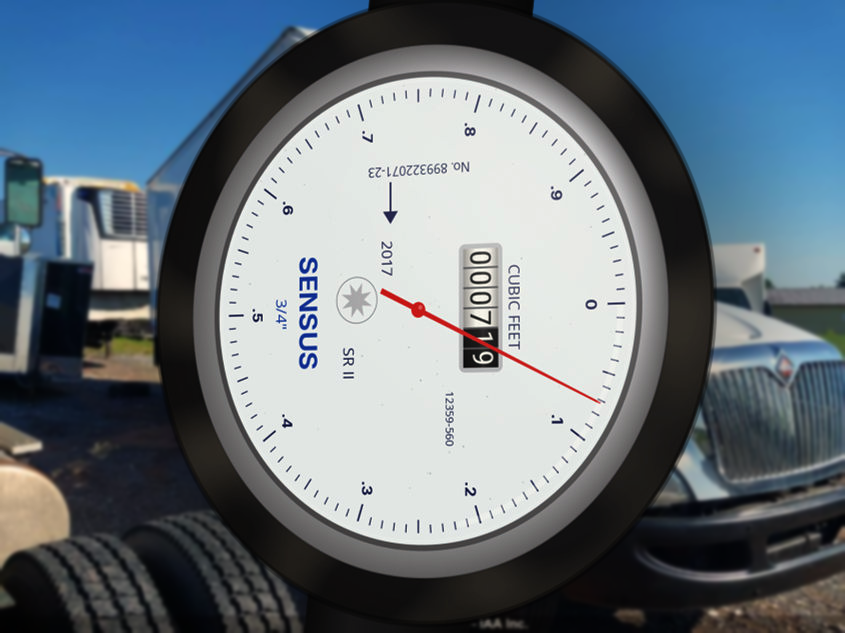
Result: 719.07 ft³
